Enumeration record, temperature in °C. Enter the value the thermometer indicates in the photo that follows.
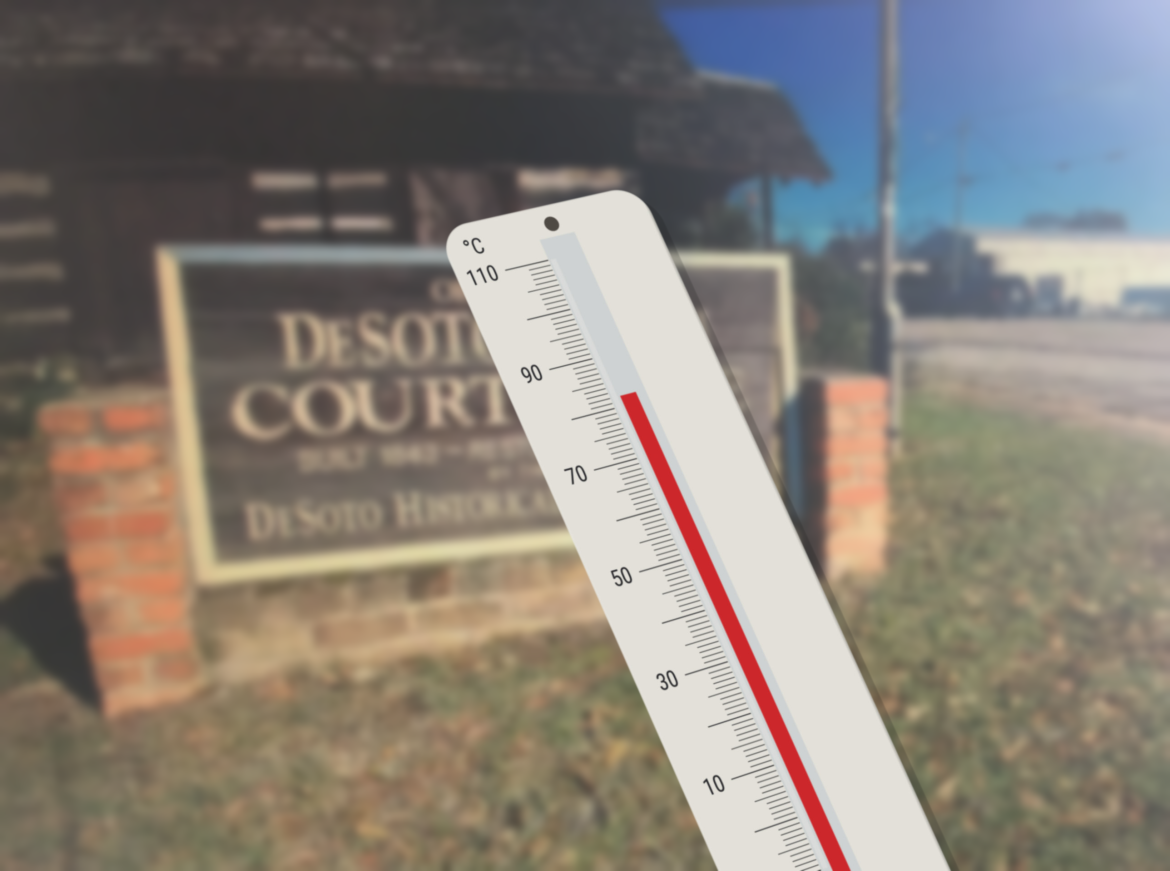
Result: 82 °C
